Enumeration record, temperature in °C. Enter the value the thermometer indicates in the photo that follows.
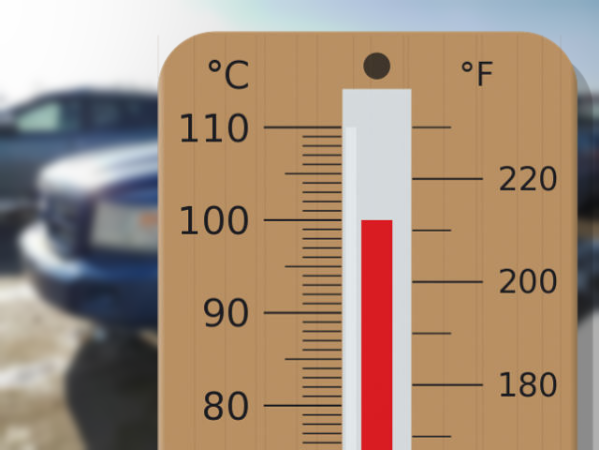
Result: 100 °C
